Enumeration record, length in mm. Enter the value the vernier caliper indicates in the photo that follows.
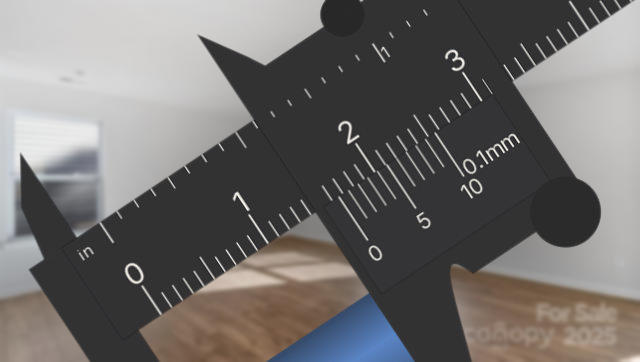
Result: 16.6 mm
